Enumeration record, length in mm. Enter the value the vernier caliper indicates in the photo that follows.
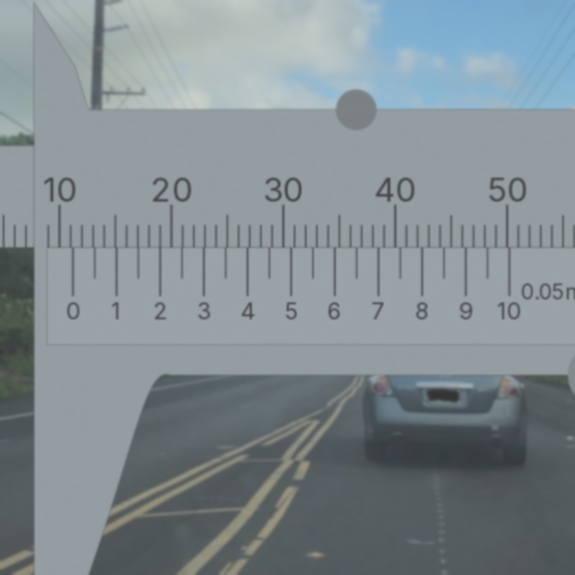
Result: 11.2 mm
